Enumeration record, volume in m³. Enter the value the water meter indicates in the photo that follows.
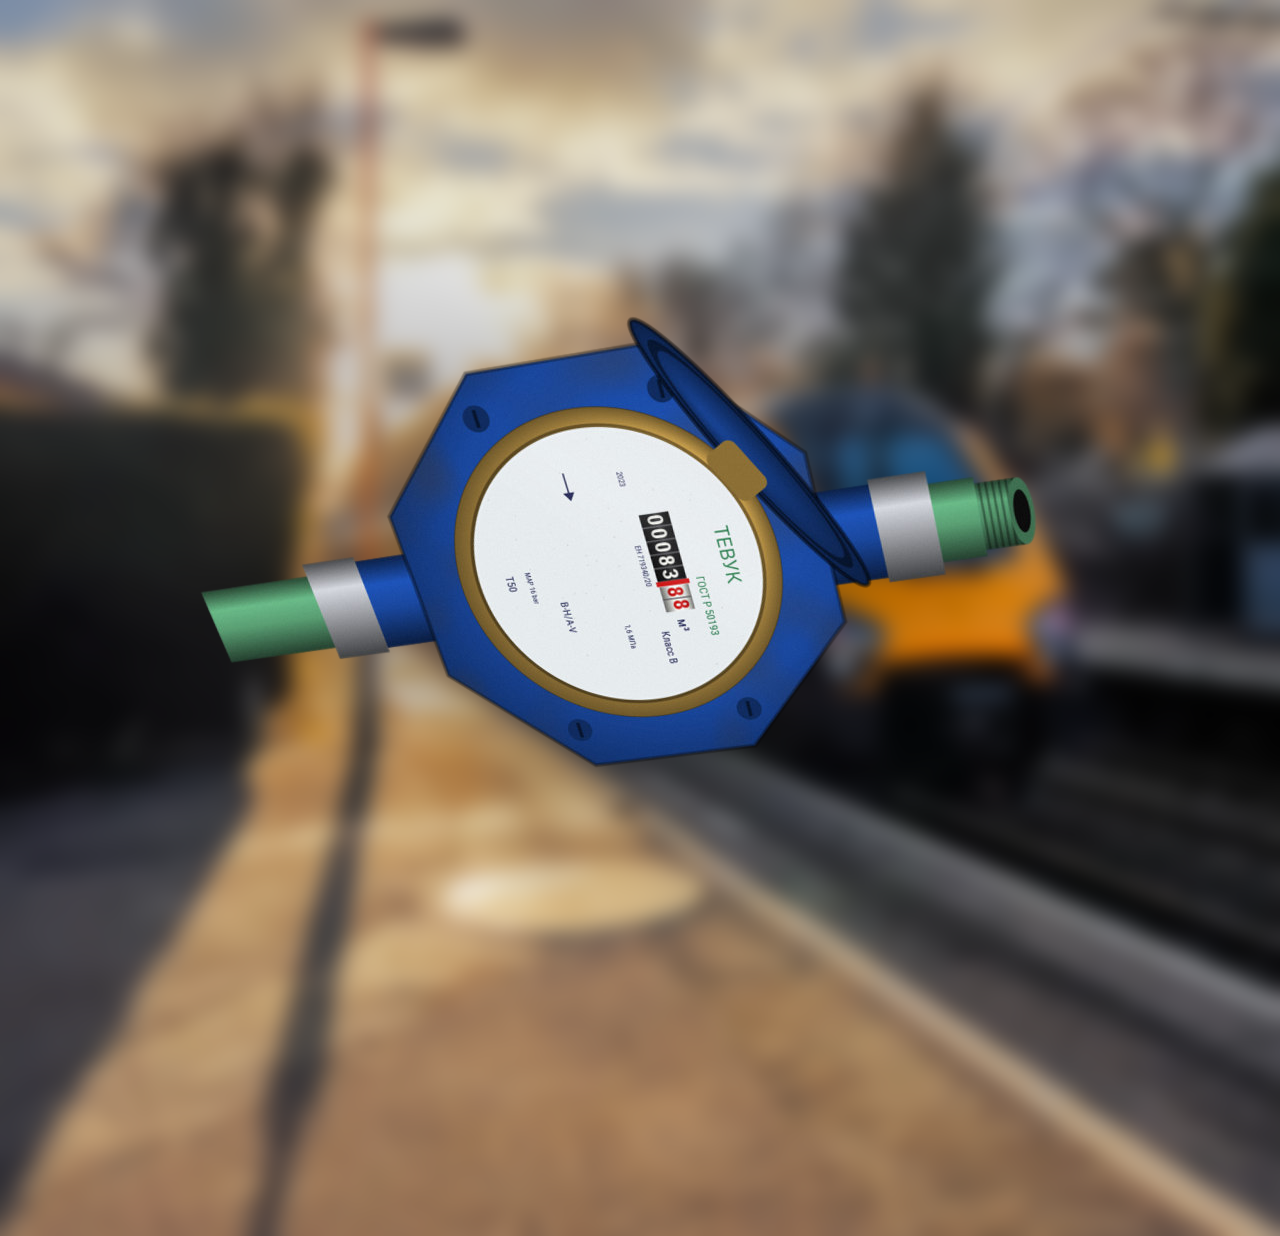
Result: 83.88 m³
